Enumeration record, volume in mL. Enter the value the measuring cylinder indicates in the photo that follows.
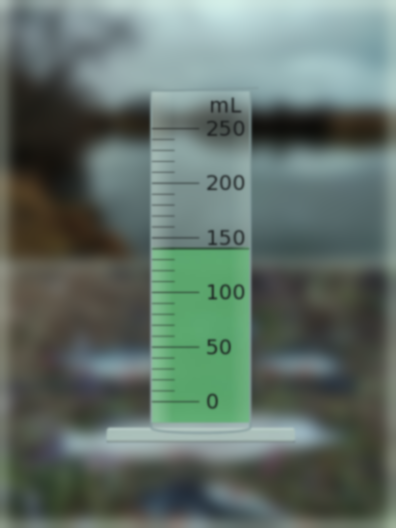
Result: 140 mL
